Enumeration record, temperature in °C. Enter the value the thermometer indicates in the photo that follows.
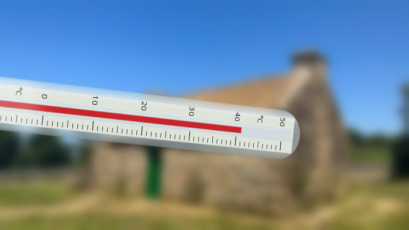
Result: 41 °C
